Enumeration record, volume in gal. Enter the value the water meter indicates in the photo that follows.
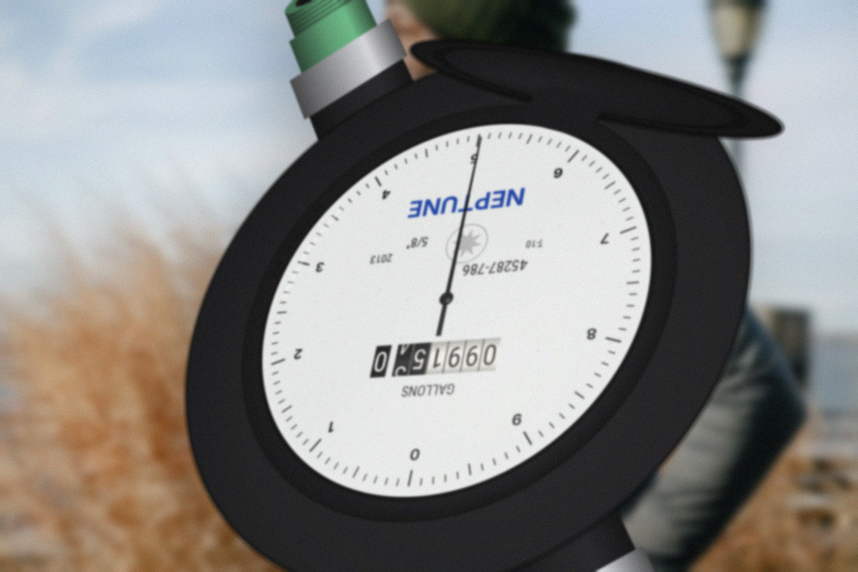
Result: 991535.0 gal
